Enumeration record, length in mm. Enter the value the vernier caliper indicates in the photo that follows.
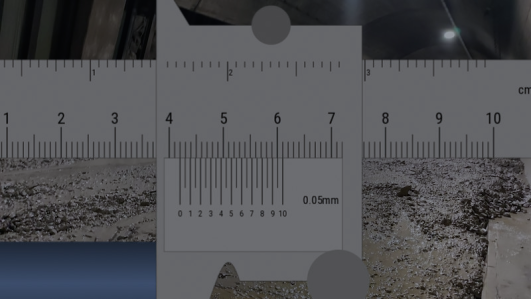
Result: 42.0 mm
